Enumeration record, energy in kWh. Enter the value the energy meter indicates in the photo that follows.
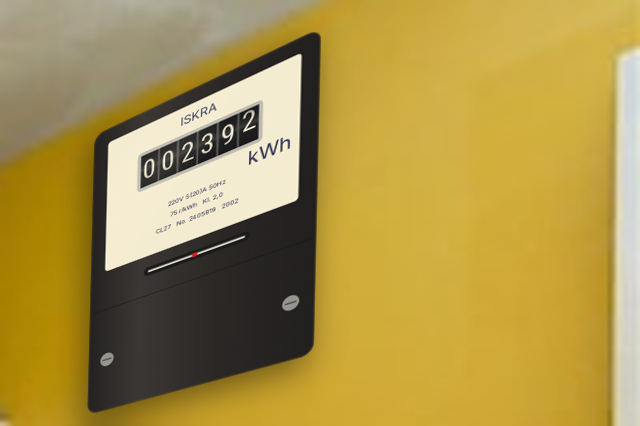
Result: 2392 kWh
